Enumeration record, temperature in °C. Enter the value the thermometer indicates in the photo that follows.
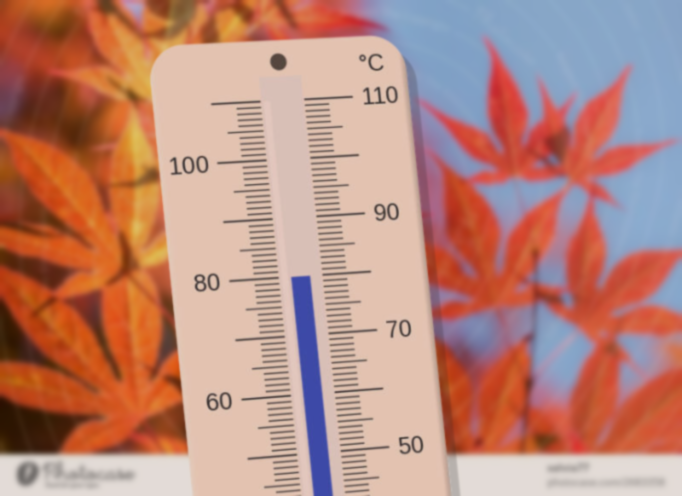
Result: 80 °C
